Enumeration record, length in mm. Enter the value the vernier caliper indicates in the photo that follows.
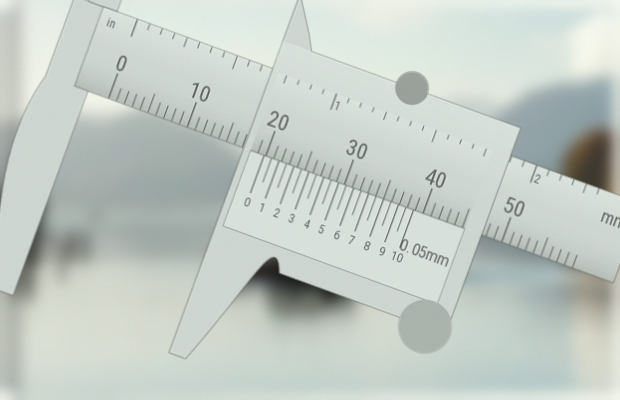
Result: 19.8 mm
